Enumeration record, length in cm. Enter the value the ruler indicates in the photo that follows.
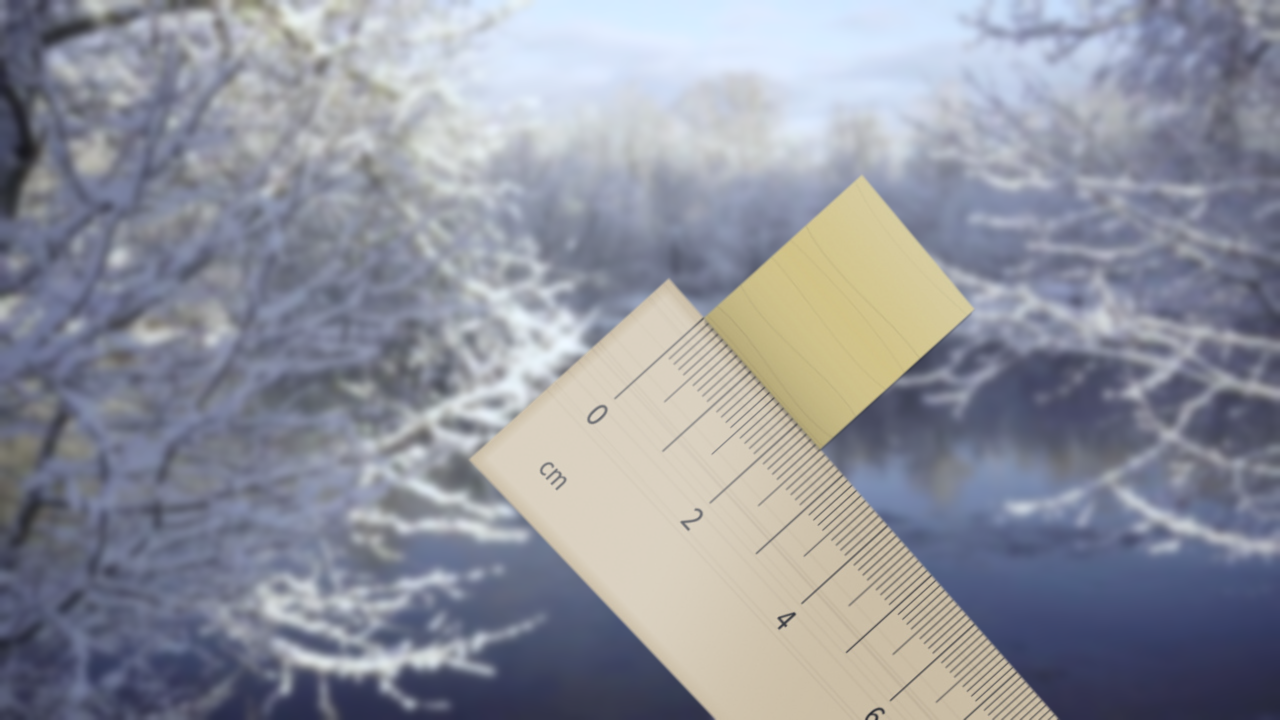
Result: 2.5 cm
